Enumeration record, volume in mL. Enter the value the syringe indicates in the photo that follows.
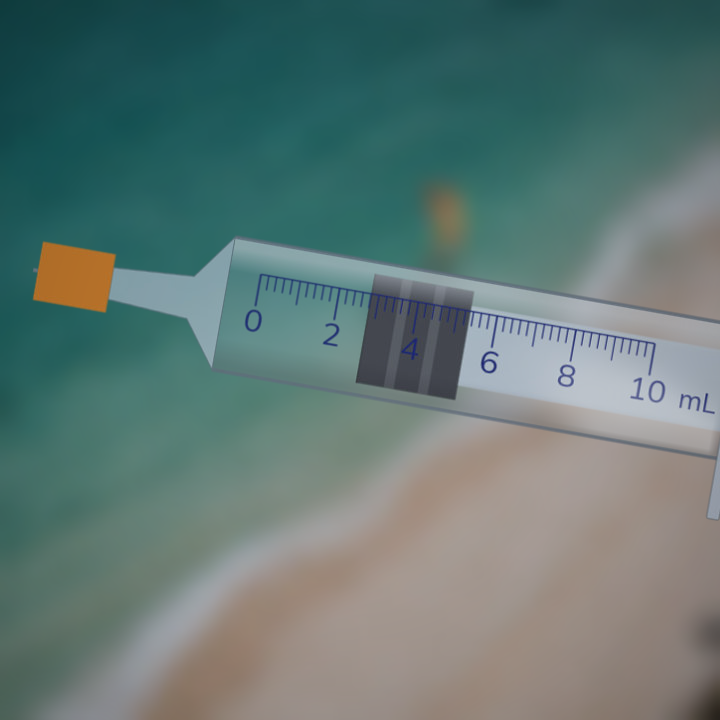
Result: 2.8 mL
